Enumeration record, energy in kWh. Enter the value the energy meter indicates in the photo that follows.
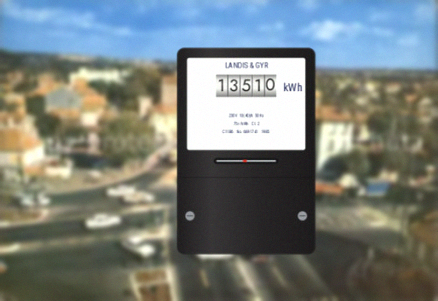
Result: 13510 kWh
